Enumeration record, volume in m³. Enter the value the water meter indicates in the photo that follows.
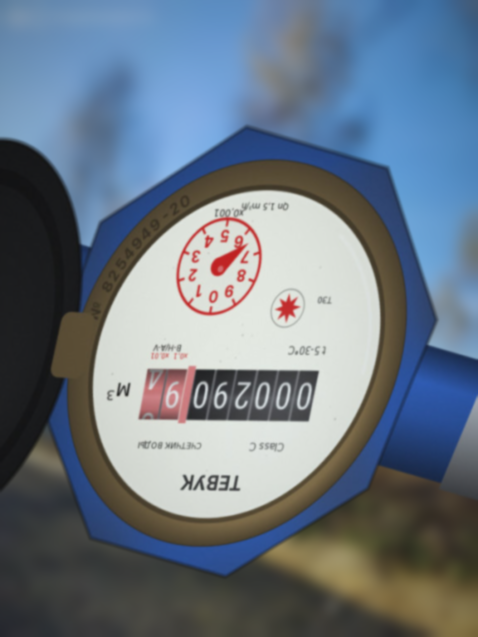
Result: 290.936 m³
